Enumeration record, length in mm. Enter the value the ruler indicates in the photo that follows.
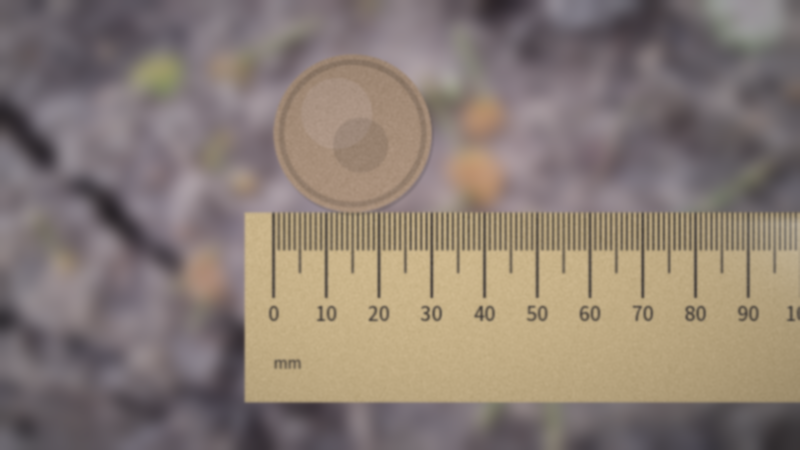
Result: 30 mm
